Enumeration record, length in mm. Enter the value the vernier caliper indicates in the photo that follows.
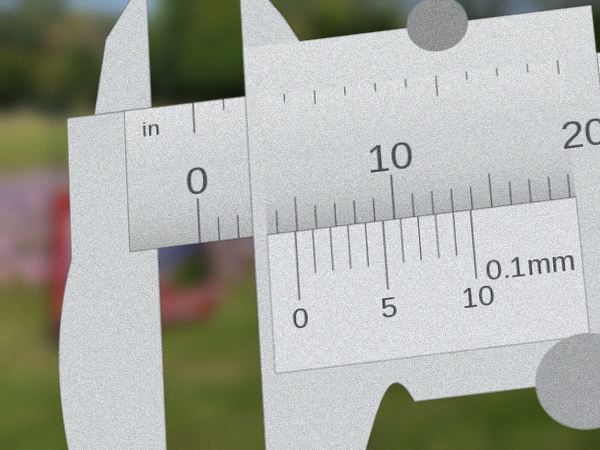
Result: 4.9 mm
